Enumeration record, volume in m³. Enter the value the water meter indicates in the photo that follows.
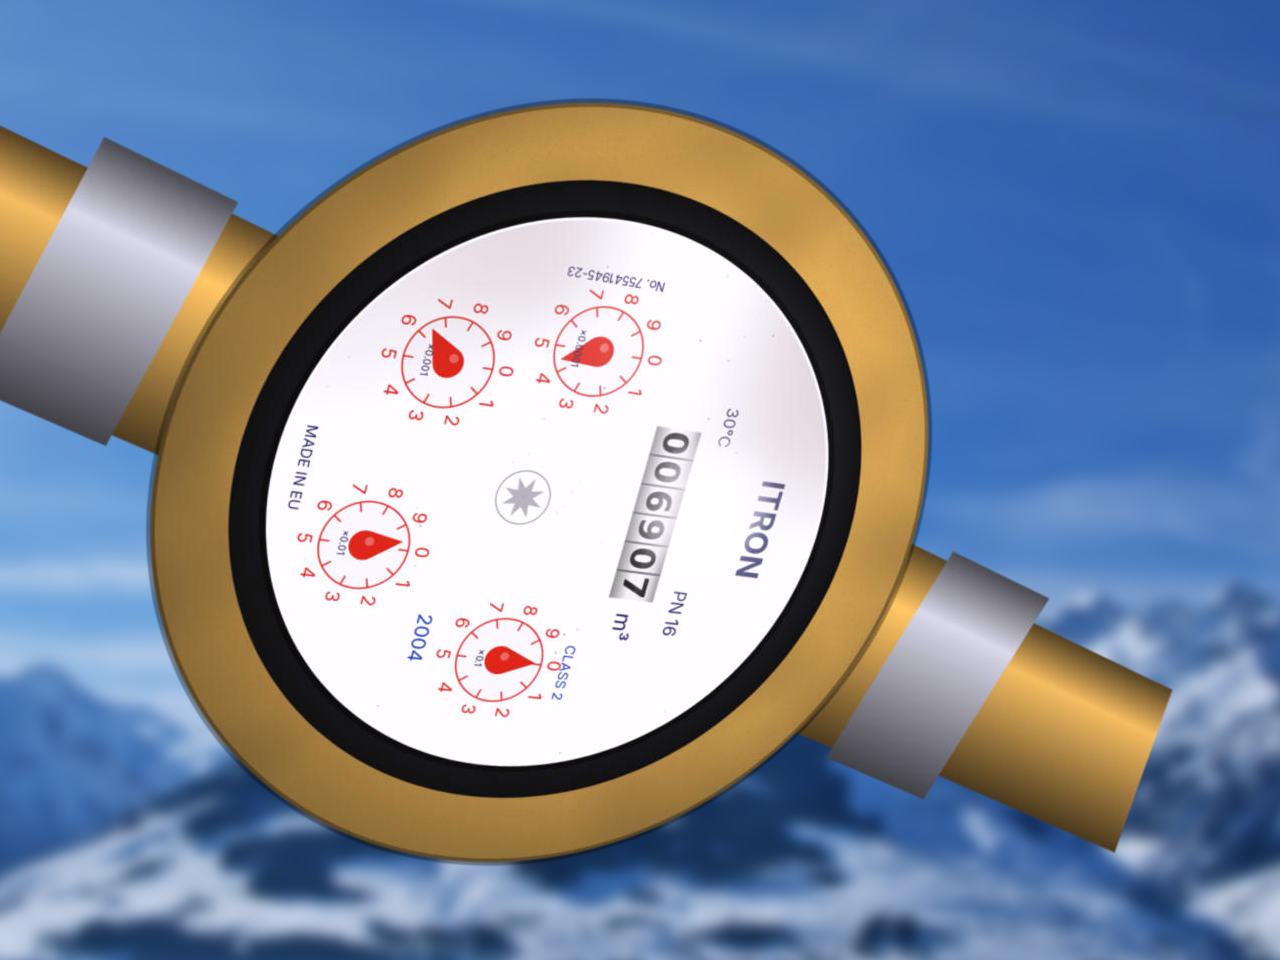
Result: 6906.9964 m³
